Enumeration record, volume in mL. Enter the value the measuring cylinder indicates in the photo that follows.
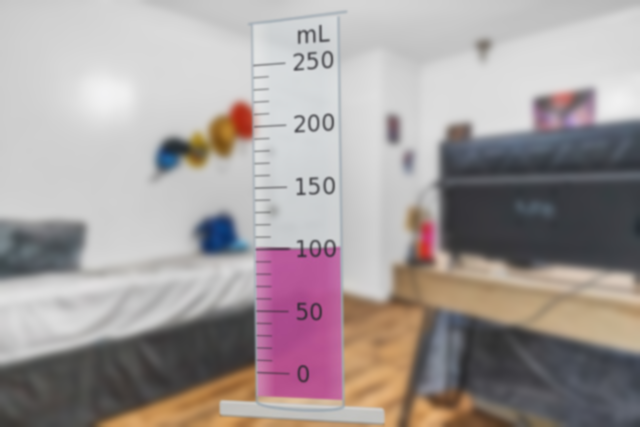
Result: 100 mL
